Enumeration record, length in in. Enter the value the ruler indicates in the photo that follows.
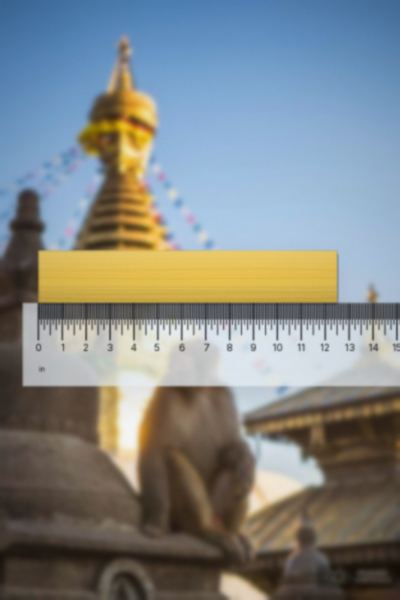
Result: 12.5 in
